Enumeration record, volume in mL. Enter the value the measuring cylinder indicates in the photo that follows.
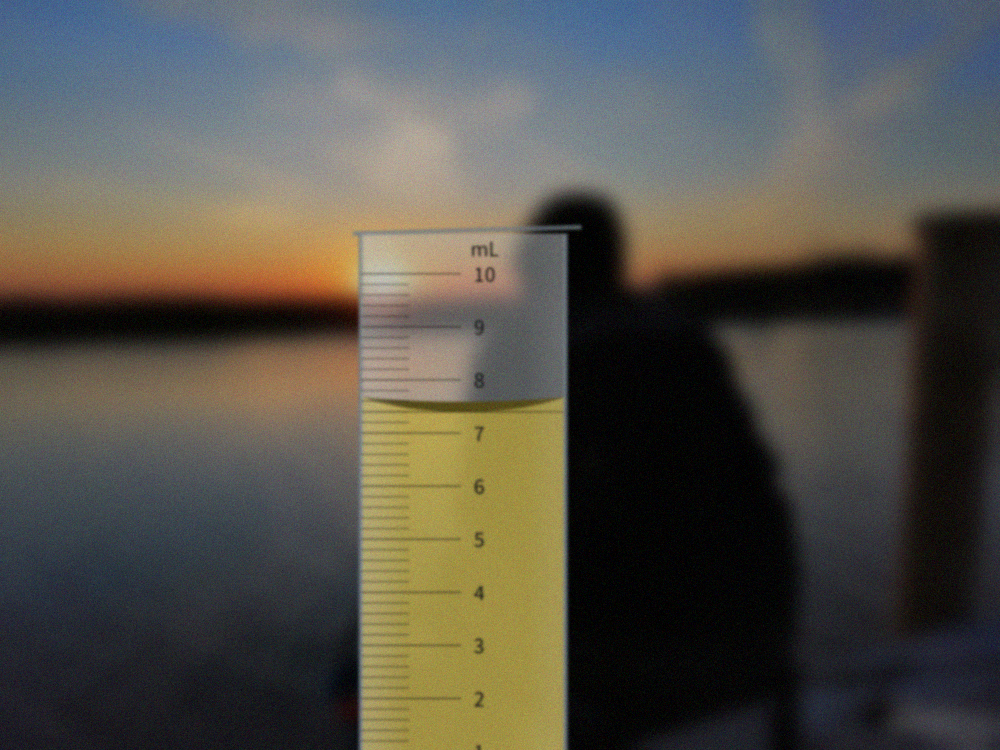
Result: 7.4 mL
